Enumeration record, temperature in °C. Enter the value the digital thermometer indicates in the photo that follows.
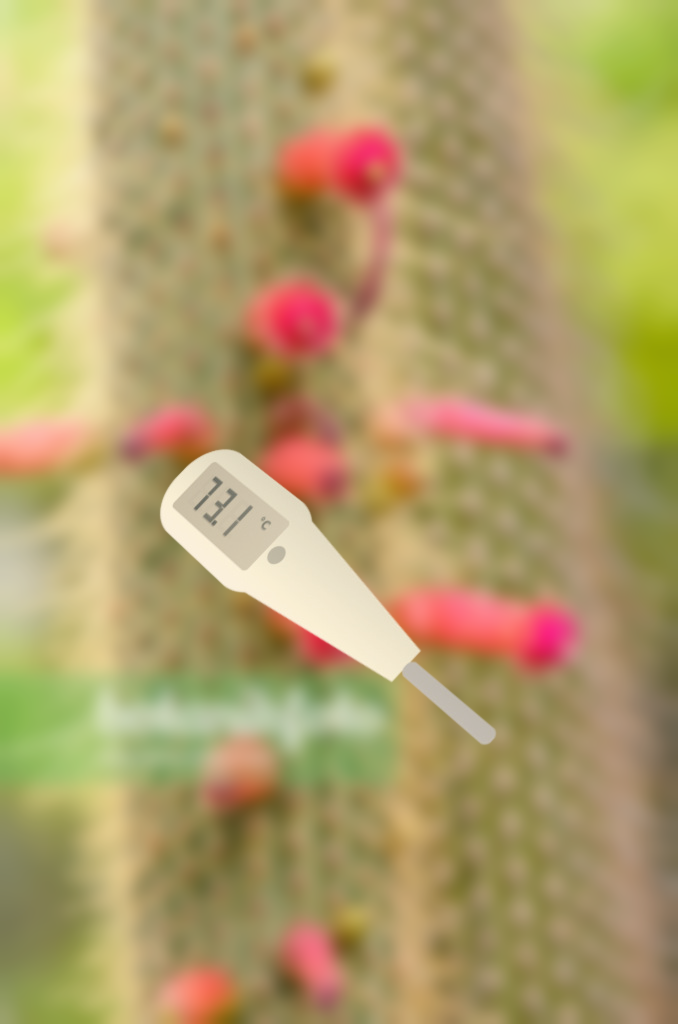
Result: 73.1 °C
